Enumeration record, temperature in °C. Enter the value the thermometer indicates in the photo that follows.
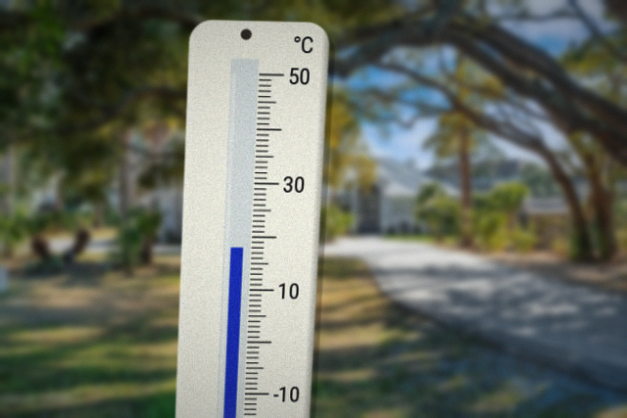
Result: 18 °C
